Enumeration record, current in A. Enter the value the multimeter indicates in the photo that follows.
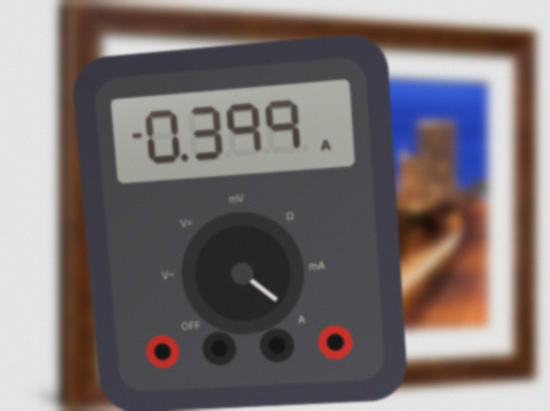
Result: -0.399 A
